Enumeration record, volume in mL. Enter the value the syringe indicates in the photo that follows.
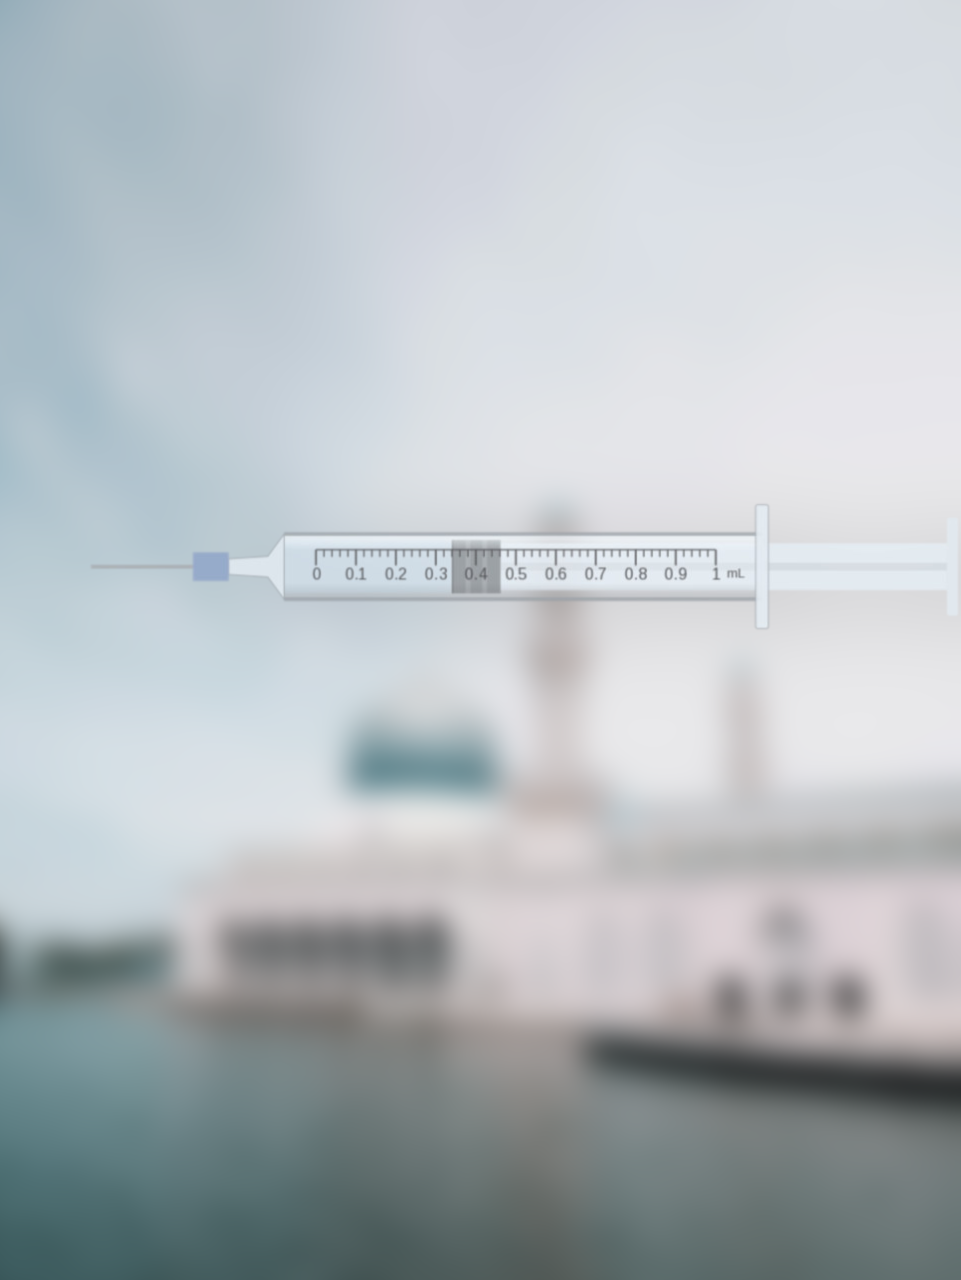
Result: 0.34 mL
